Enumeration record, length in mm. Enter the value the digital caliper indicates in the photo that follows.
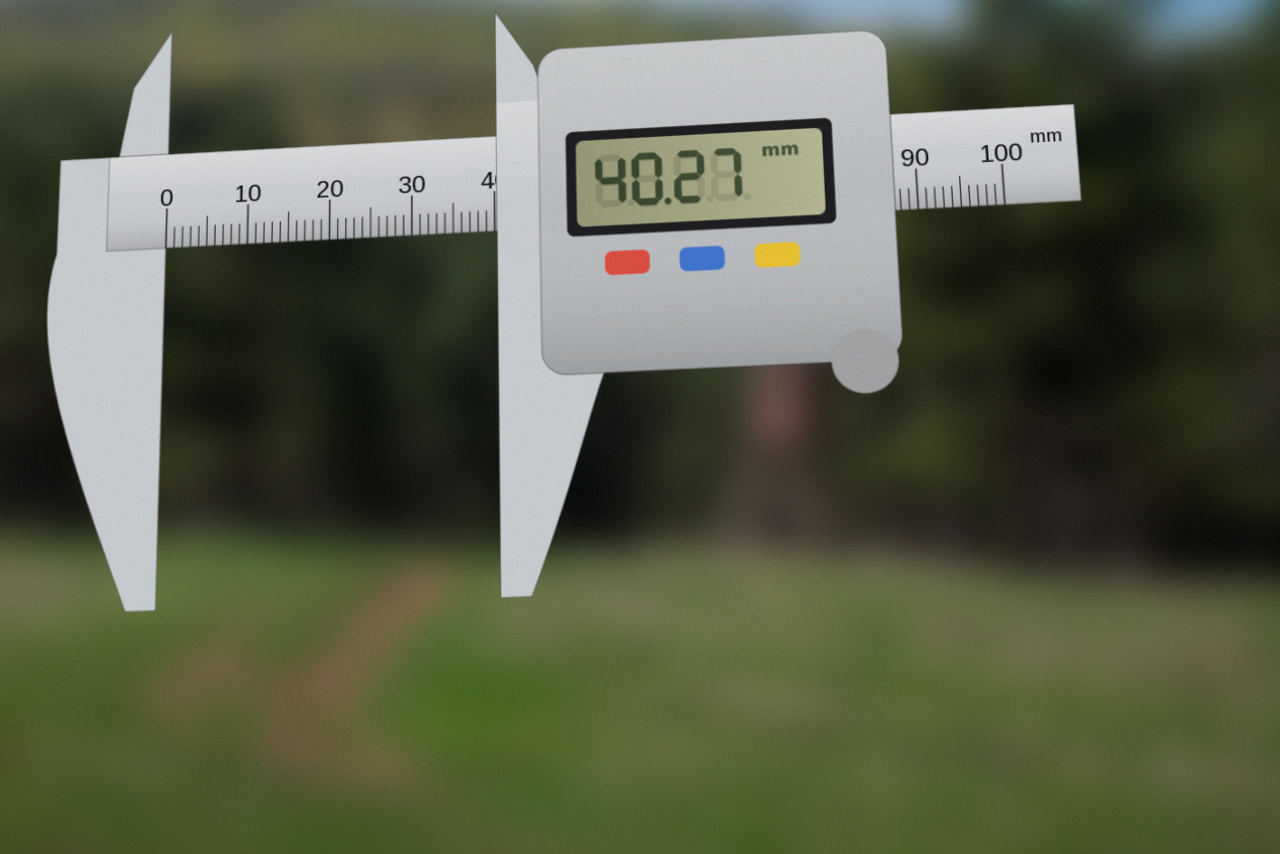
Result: 40.27 mm
